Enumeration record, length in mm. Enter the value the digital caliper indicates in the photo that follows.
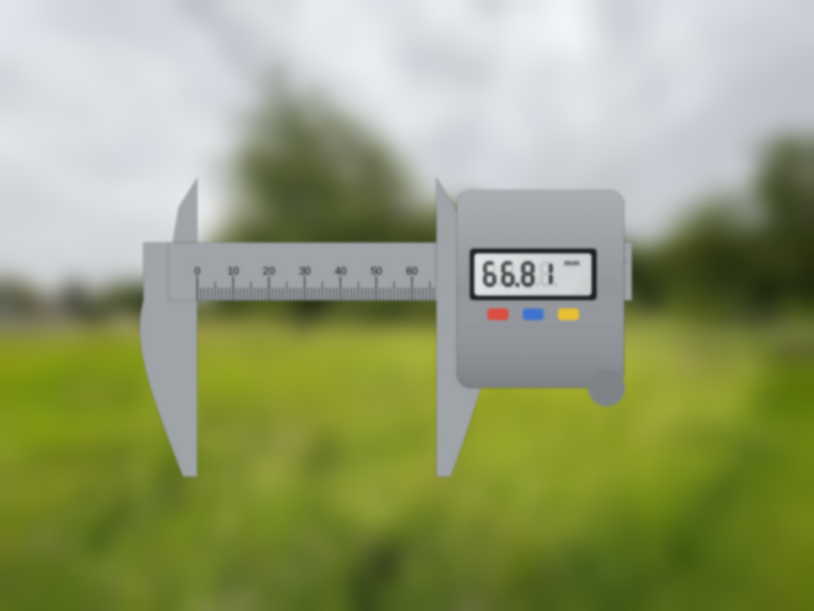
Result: 66.81 mm
